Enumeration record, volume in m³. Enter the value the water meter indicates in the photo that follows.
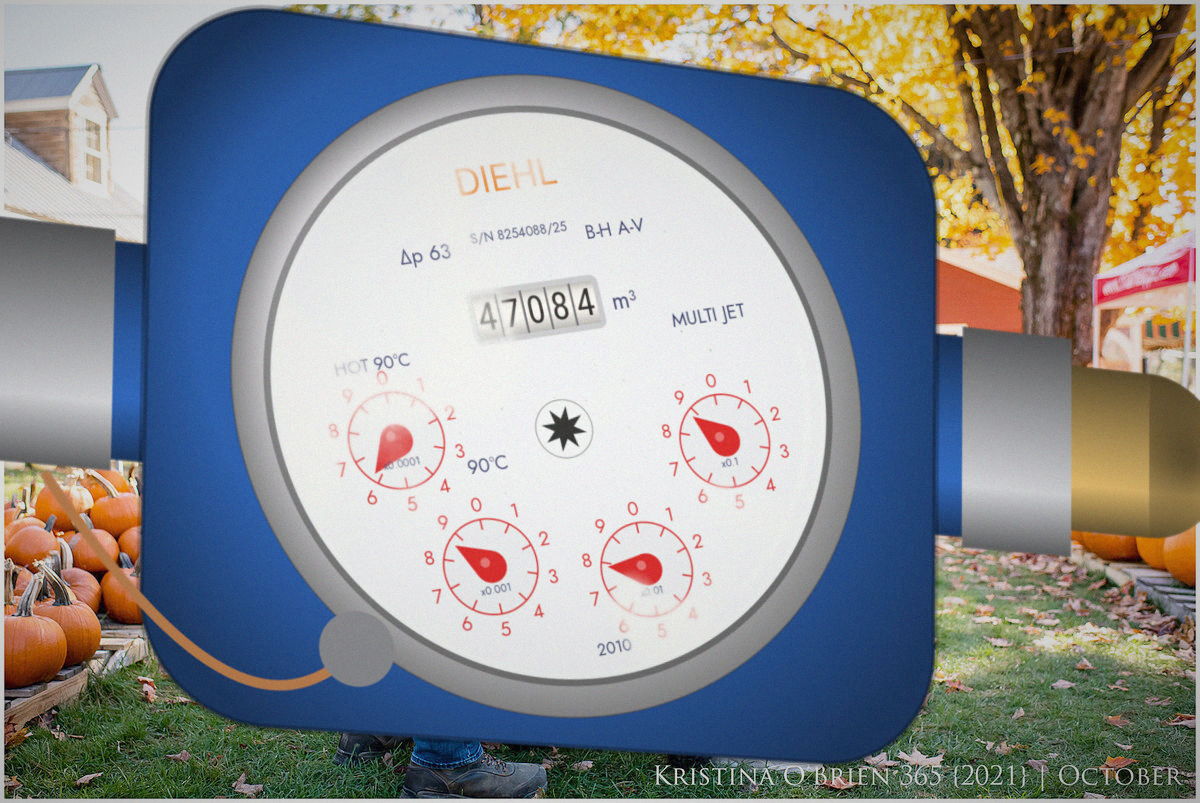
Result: 47084.8786 m³
